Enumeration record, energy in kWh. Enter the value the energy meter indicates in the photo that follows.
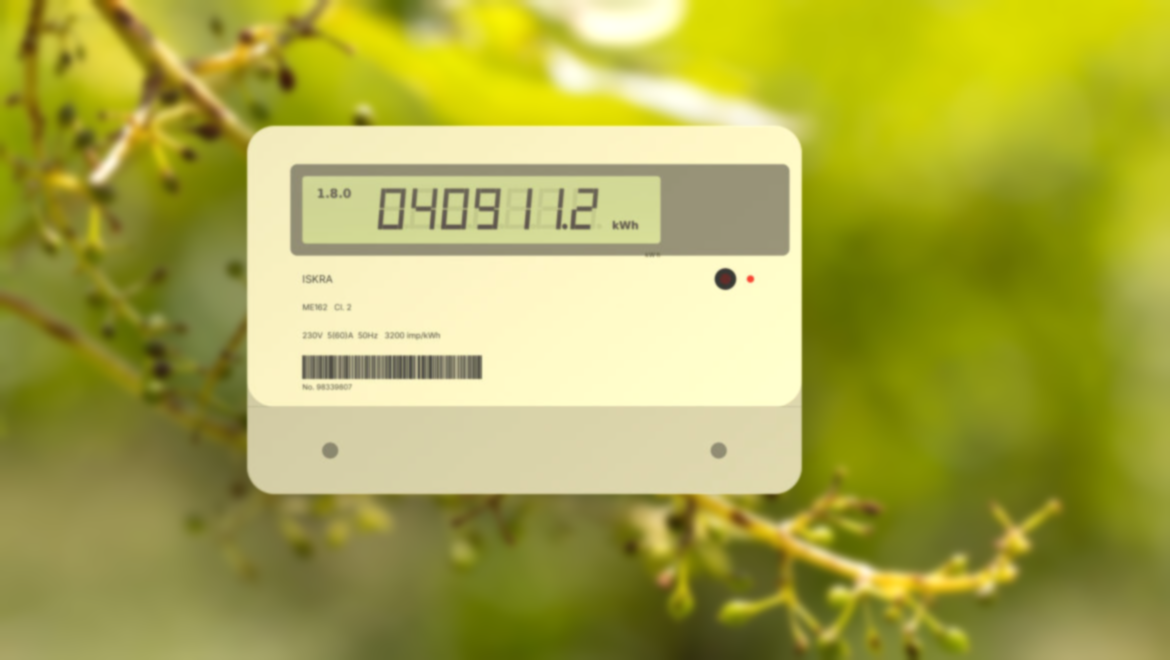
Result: 40911.2 kWh
